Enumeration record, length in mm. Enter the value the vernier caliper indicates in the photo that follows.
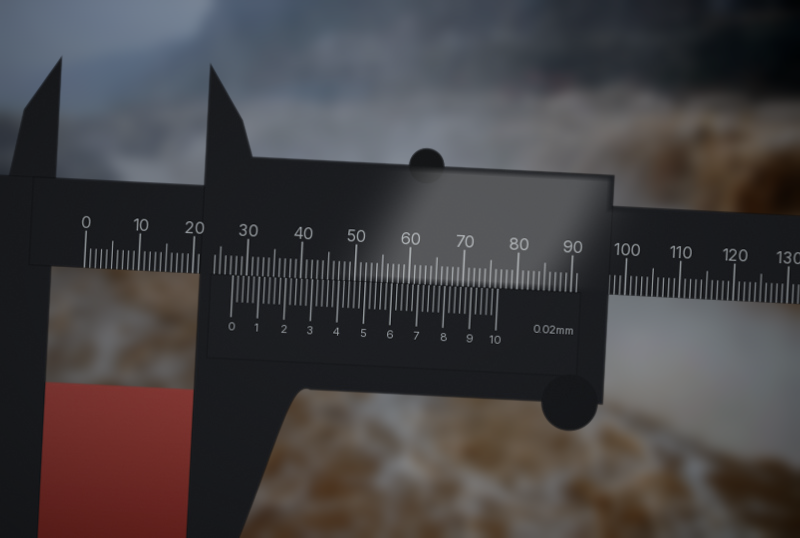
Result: 27.5 mm
